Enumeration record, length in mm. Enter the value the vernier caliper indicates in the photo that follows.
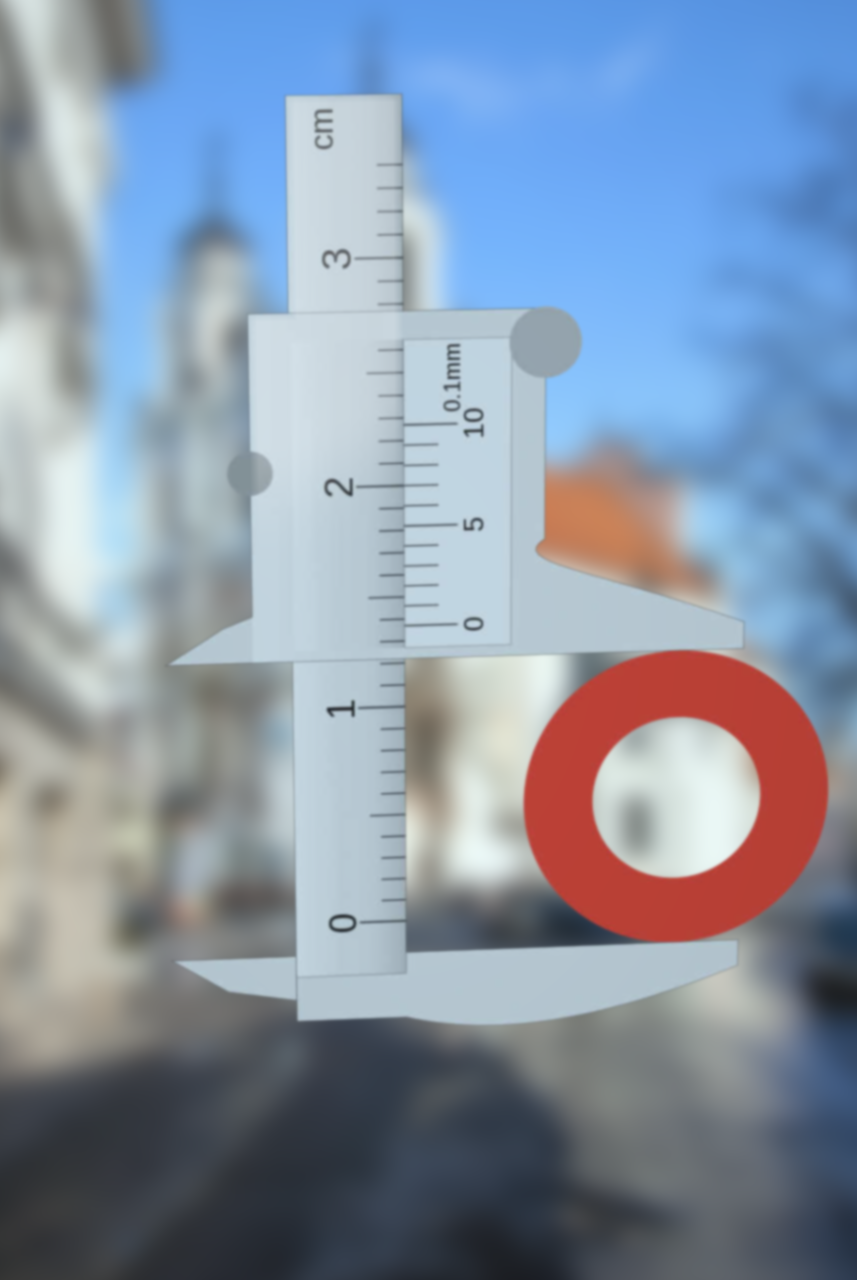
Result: 13.7 mm
